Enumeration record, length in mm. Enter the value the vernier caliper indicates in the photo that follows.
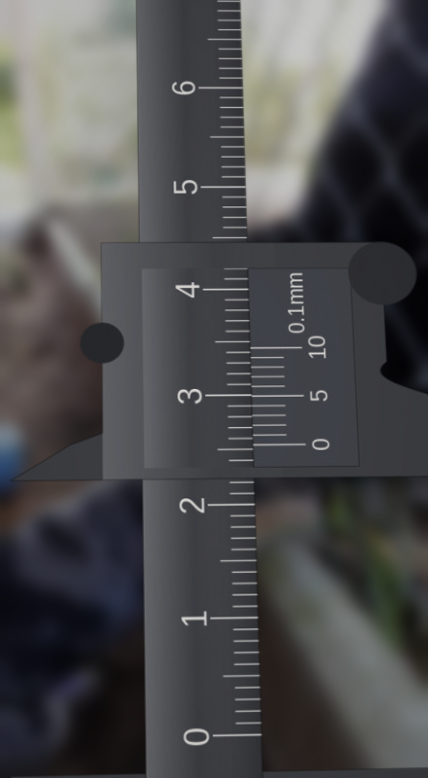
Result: 25.4 mm
